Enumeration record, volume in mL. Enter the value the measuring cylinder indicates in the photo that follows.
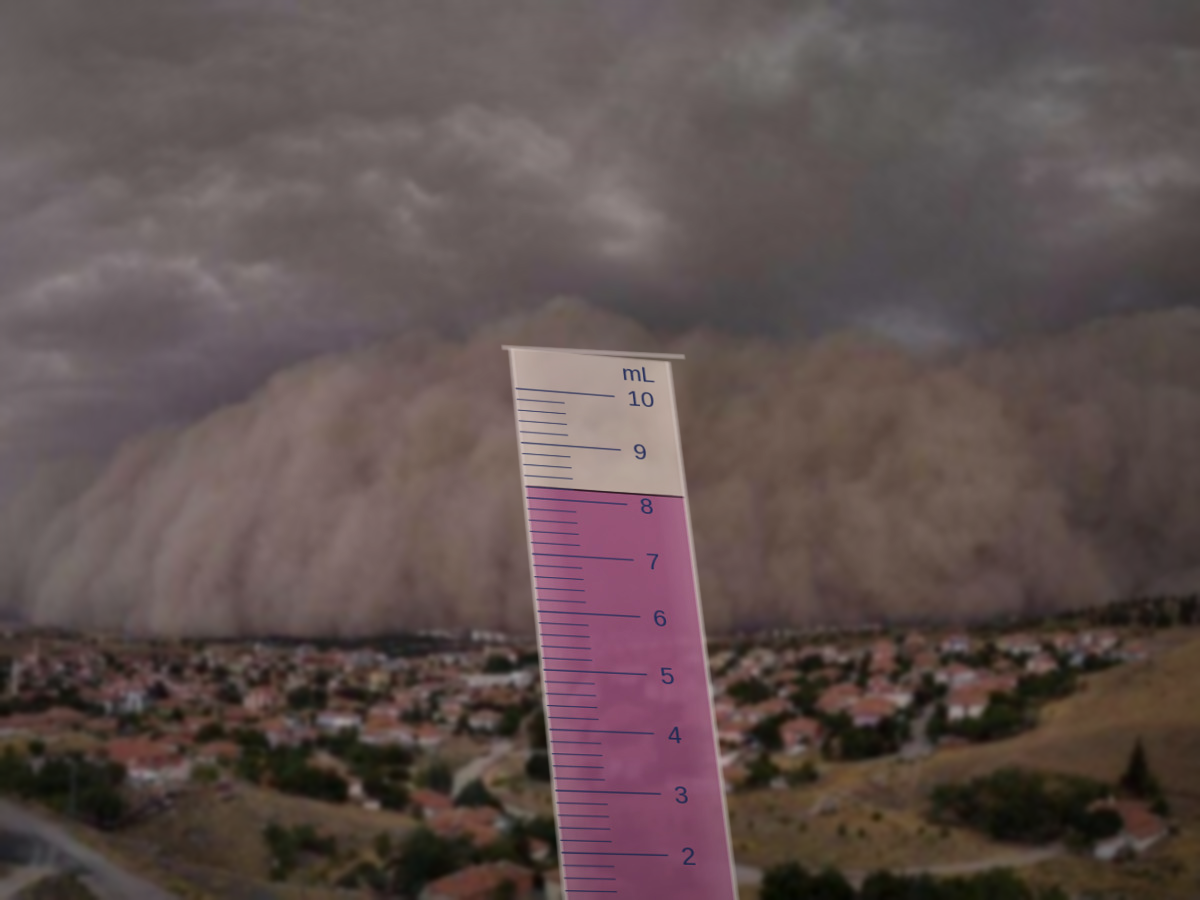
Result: 8.2 mL
